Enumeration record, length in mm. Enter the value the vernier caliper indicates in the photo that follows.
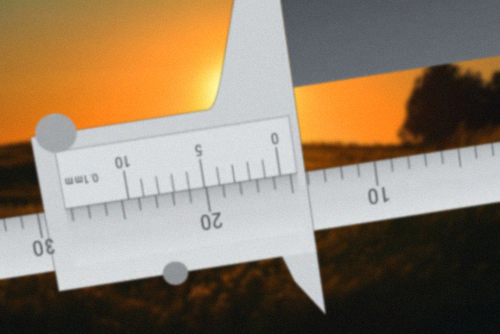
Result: 15.6 mm
